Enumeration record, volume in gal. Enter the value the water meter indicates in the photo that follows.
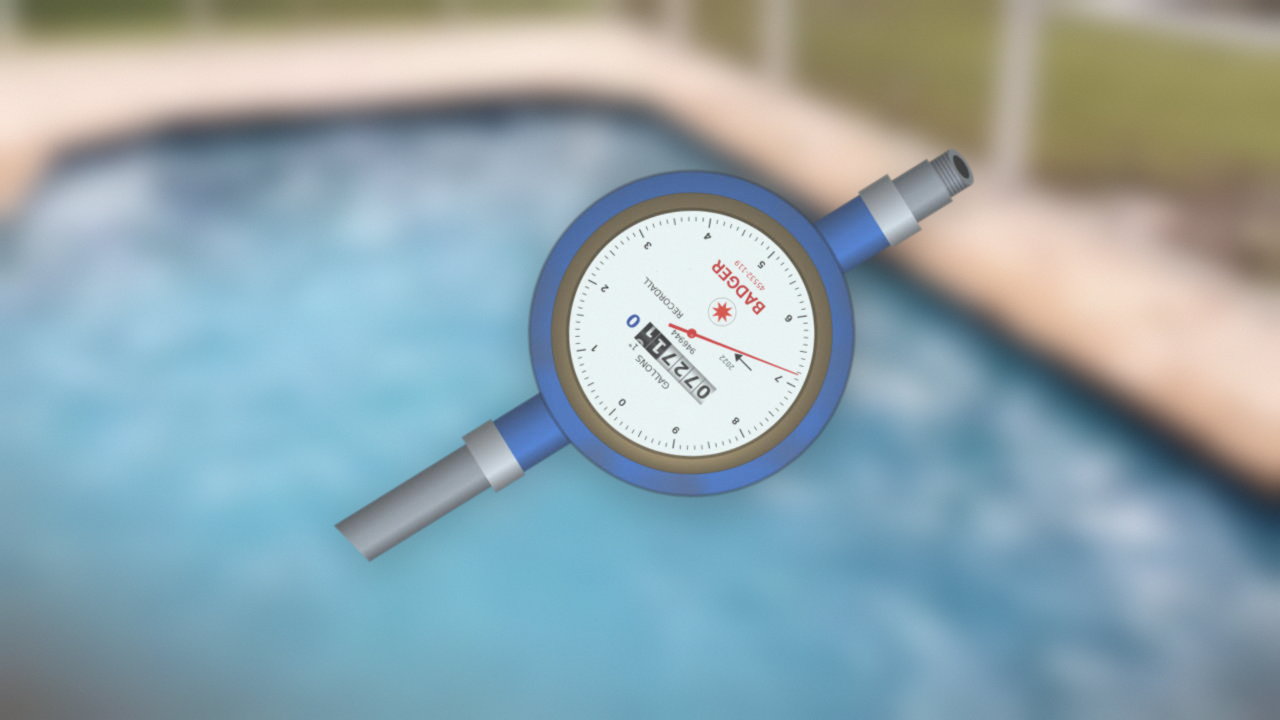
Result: 727106.8 gal
